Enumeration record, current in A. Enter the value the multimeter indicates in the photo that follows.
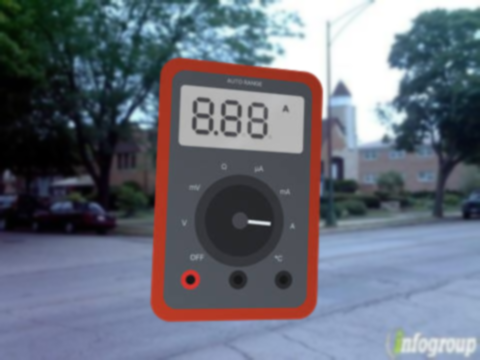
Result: 8.88 A
